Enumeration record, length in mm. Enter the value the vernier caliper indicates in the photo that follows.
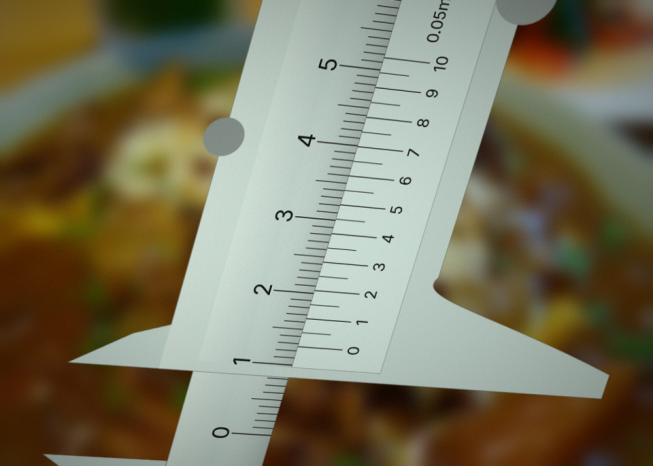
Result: 12.6 mm
